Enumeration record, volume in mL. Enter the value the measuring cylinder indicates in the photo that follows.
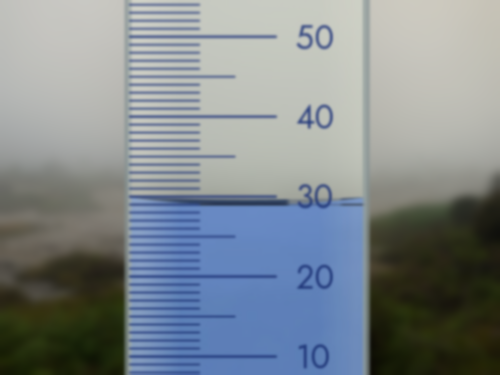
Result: 29 mL
